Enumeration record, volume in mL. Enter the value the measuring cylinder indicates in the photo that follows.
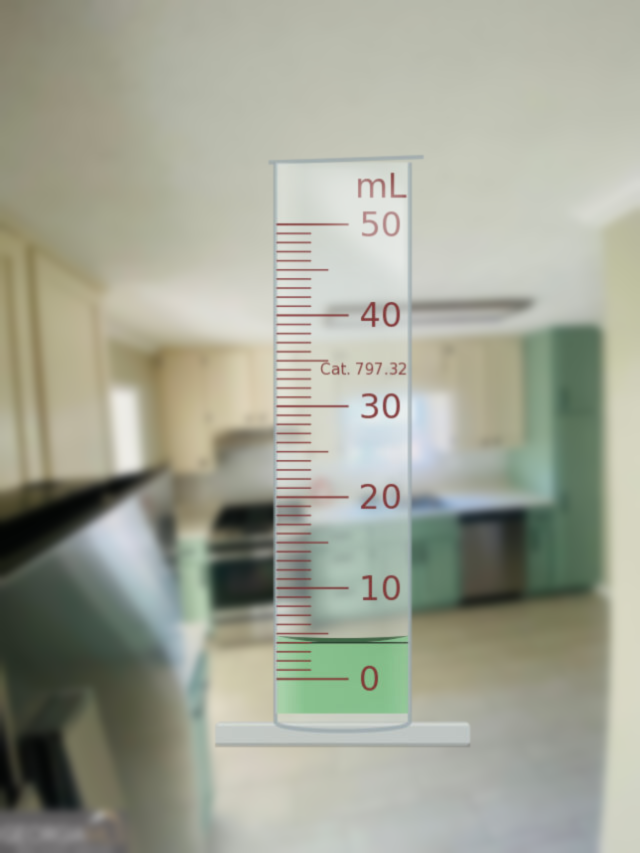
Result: 4 mL
